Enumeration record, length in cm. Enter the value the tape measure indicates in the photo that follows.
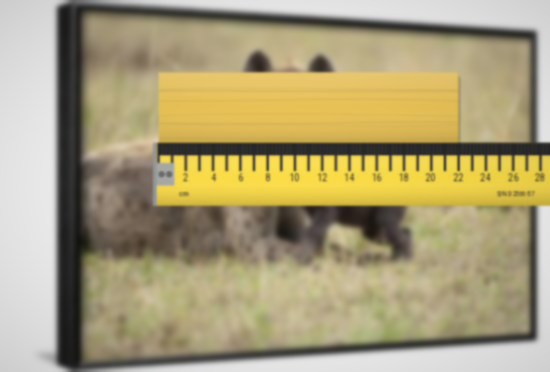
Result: 22 cm
